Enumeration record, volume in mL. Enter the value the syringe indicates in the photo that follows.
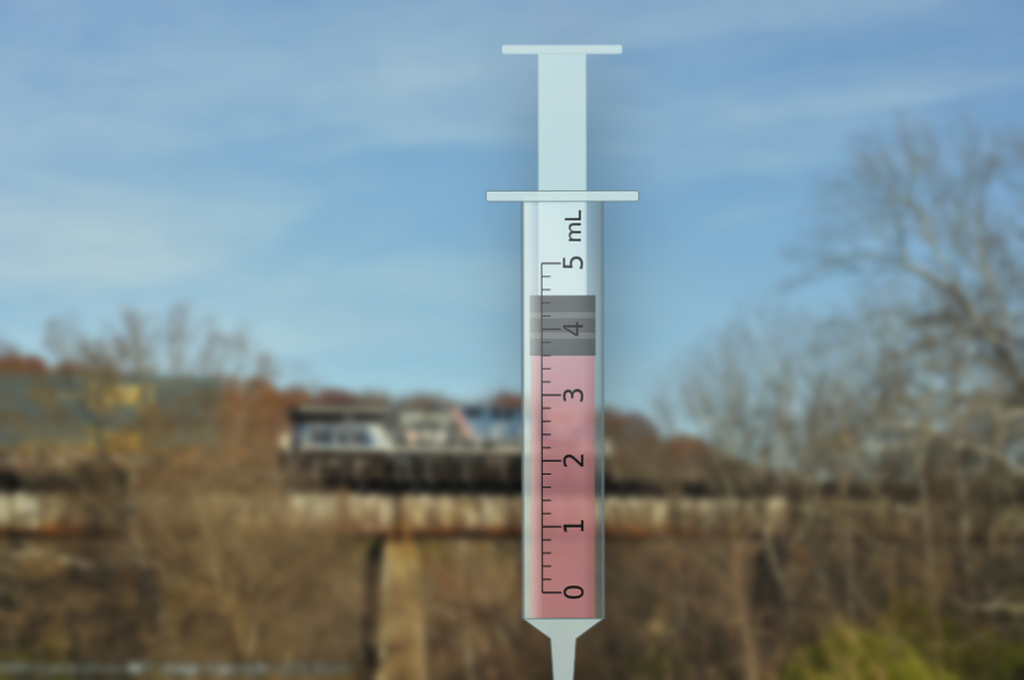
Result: 3.6 mL
